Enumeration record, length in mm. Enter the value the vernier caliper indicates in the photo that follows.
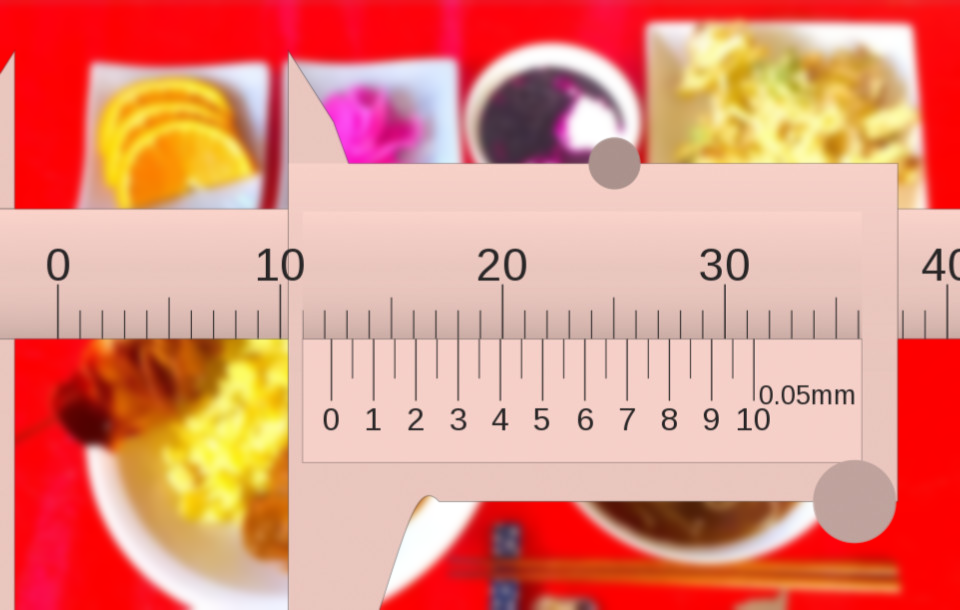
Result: 12.3 mm
